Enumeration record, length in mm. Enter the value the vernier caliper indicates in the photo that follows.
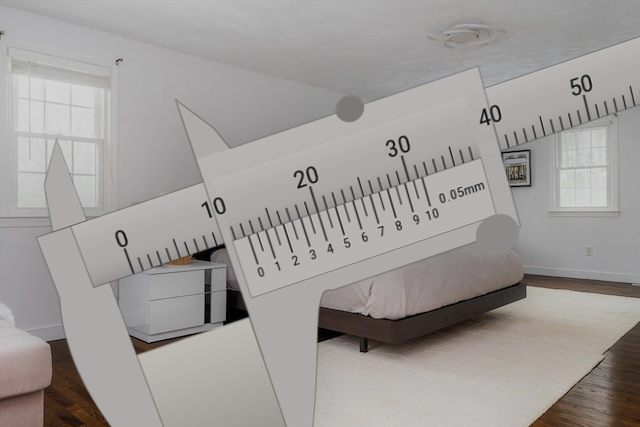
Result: 12.4 mm
